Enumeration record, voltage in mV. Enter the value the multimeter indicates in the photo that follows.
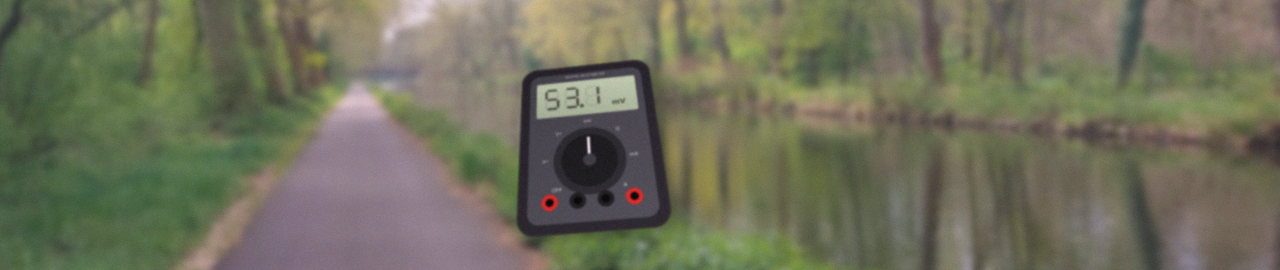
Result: 53.1 mV
